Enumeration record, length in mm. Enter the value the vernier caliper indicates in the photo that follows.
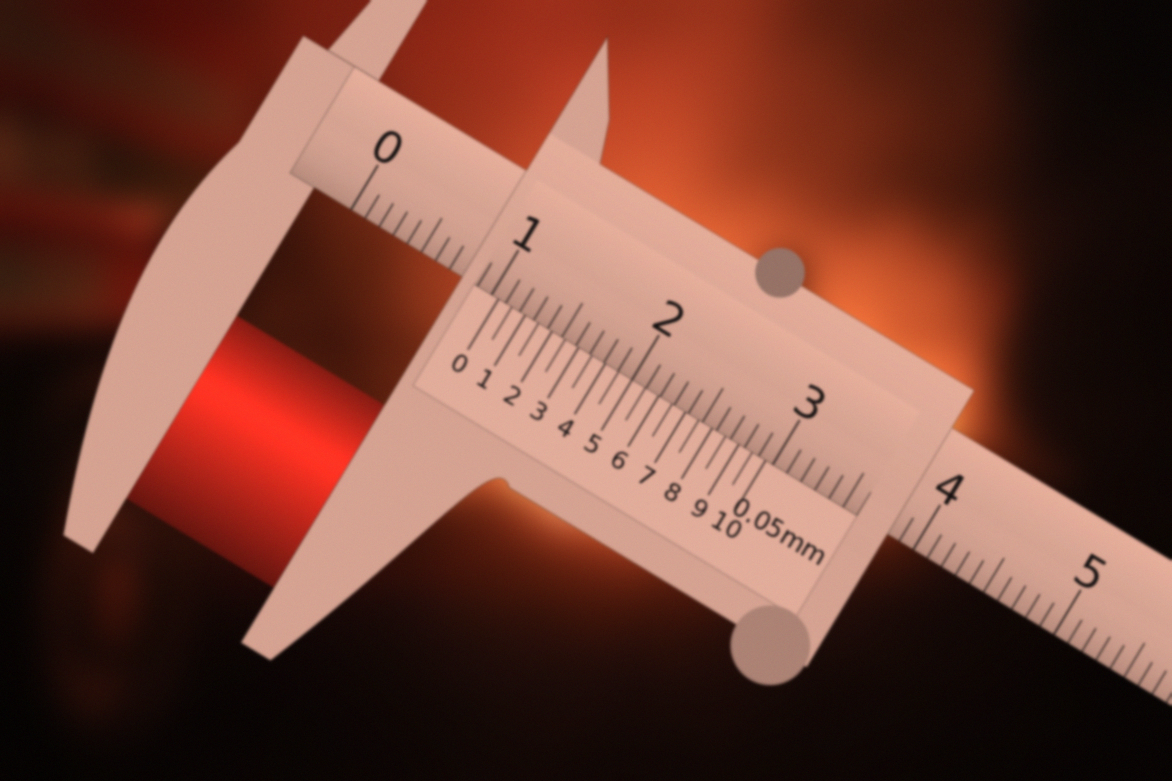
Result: 10.5 mm
